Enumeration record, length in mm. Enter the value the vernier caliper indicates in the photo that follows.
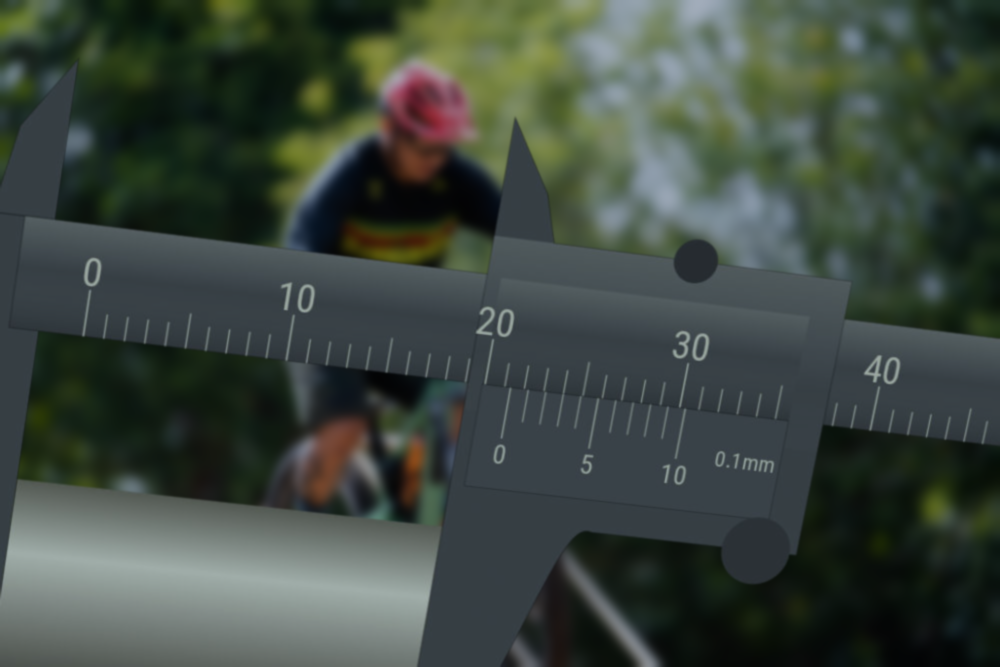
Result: 21.3 mm
